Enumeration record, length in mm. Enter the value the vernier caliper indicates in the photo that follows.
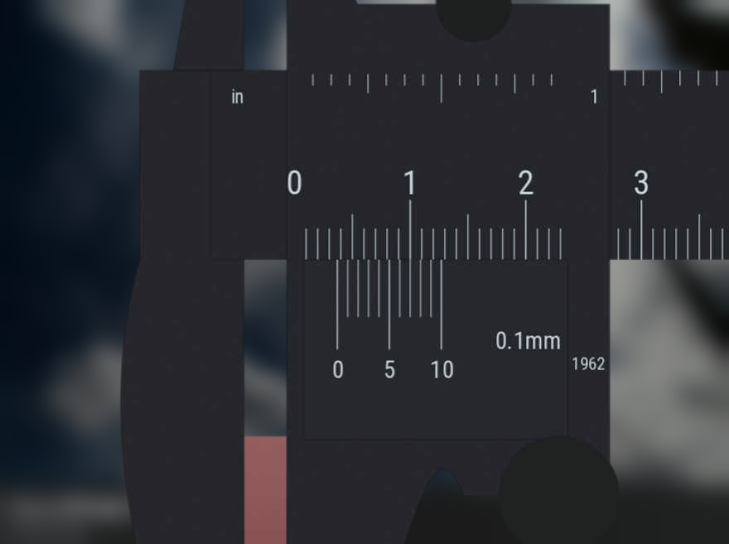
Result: 3.7 mm
